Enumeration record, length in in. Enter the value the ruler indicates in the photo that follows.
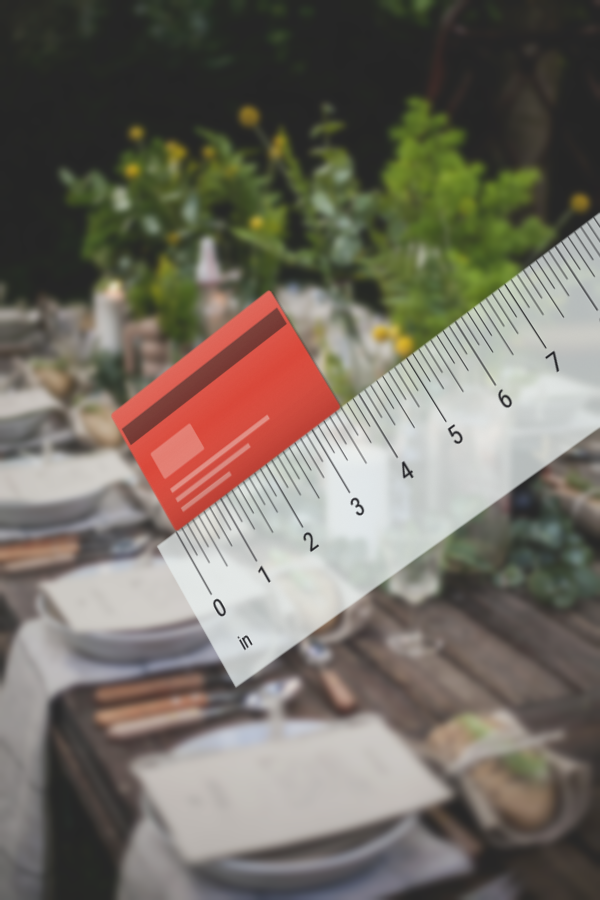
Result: 3.625 in
